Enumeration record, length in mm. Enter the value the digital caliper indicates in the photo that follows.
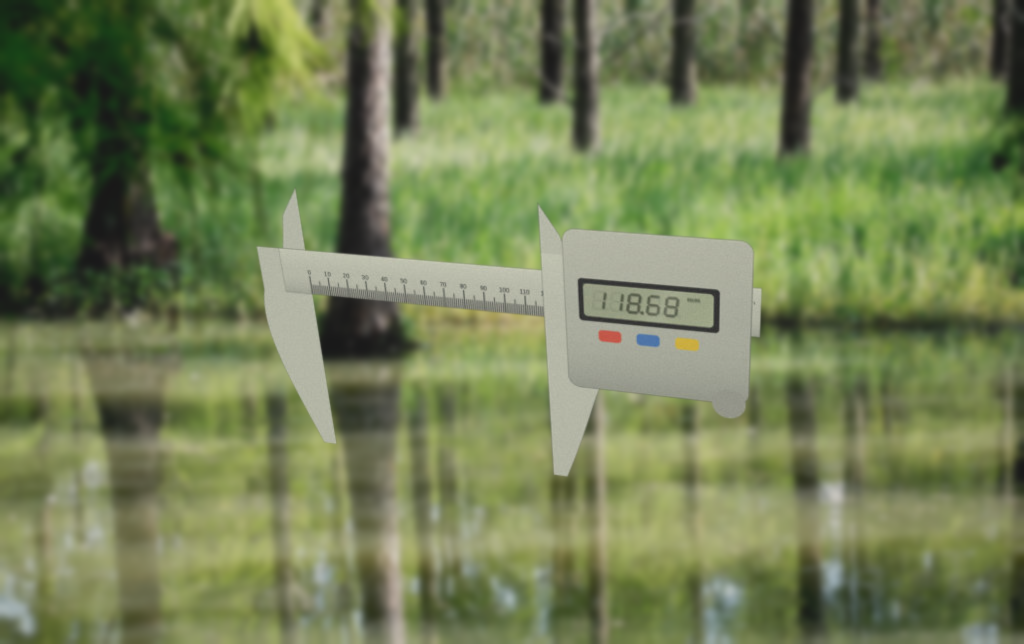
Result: 118.68 mm
